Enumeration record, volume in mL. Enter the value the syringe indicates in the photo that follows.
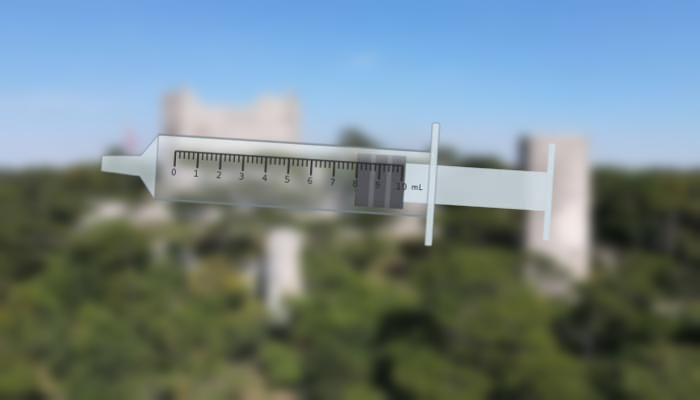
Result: 8 mL
